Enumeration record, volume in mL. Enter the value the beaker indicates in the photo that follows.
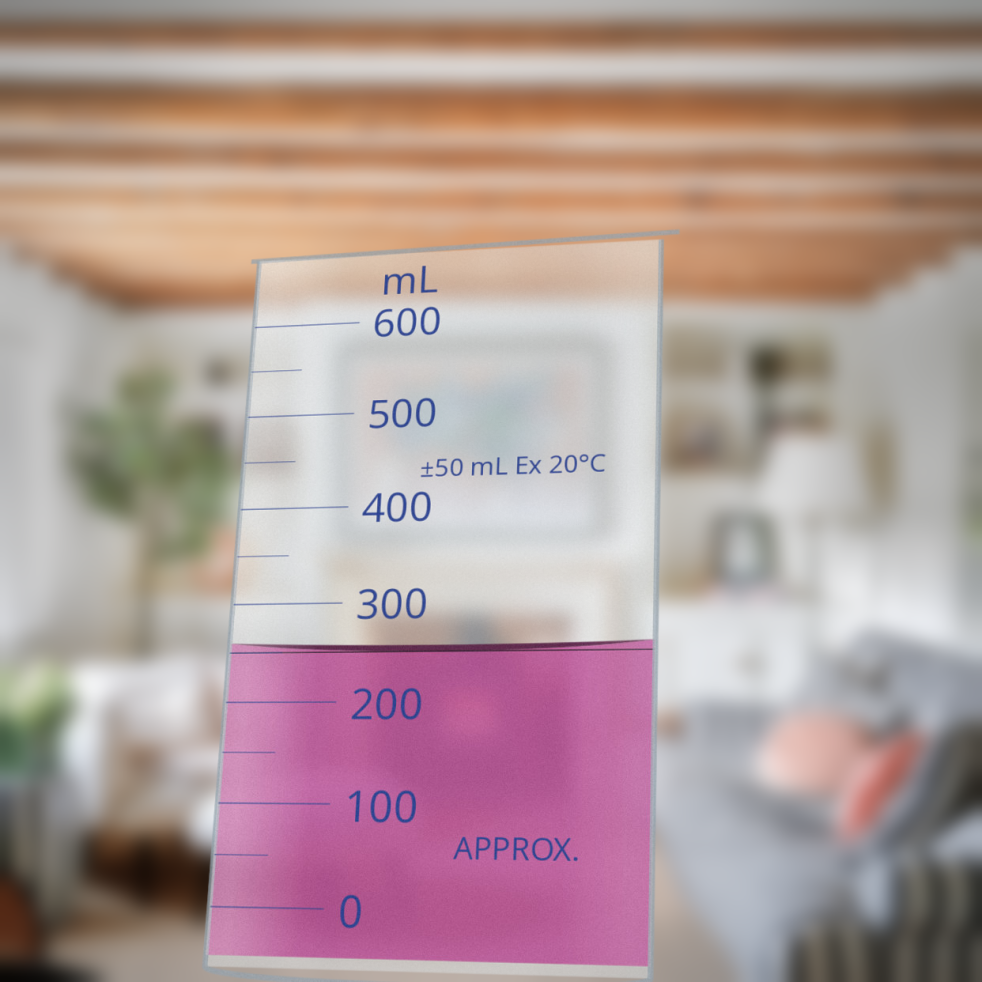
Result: 250 mL
